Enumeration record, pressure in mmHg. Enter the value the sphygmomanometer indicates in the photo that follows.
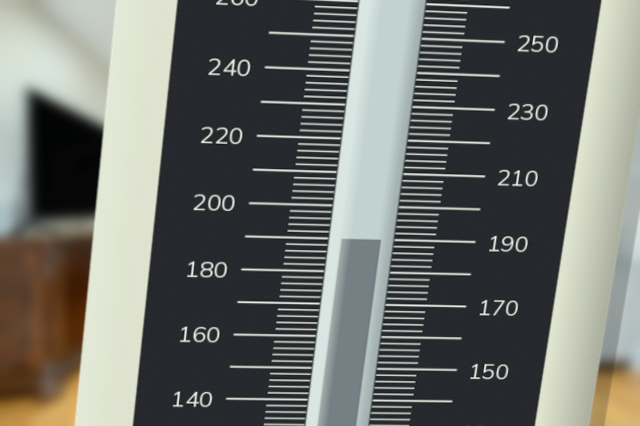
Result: 190 mmHg
